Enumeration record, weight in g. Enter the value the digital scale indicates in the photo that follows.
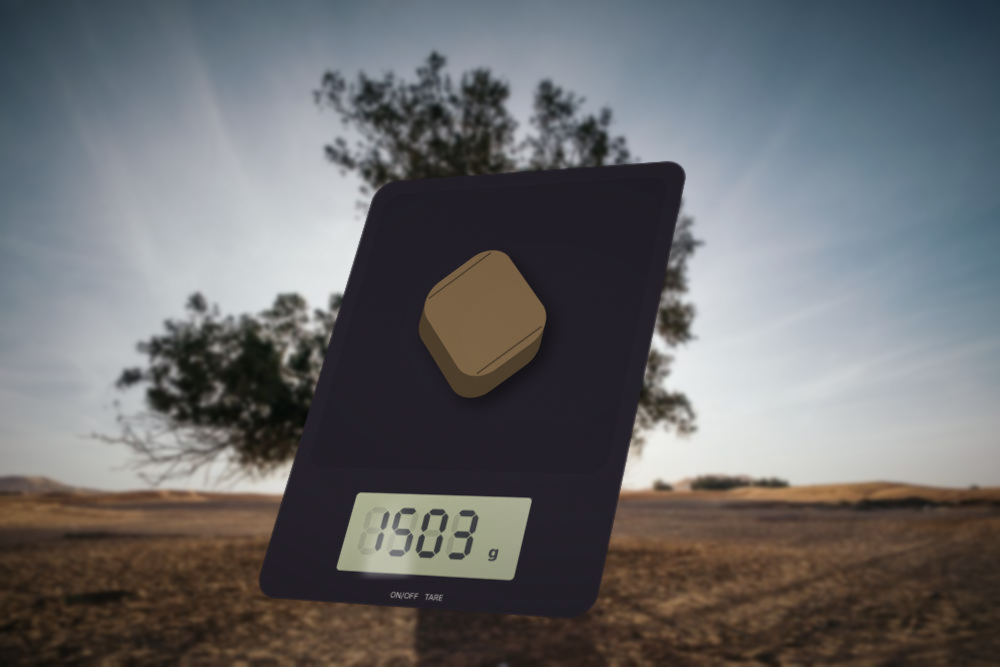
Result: 1503 g
